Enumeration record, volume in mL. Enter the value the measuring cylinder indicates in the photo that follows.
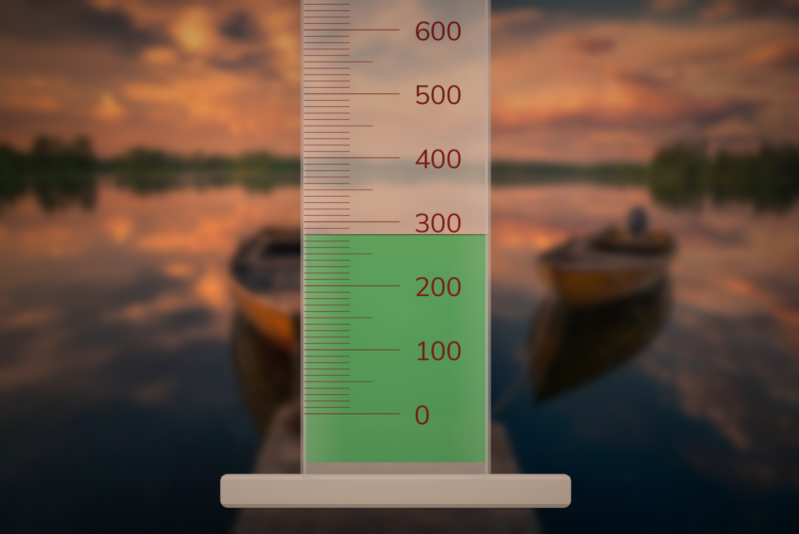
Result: 280 mL
